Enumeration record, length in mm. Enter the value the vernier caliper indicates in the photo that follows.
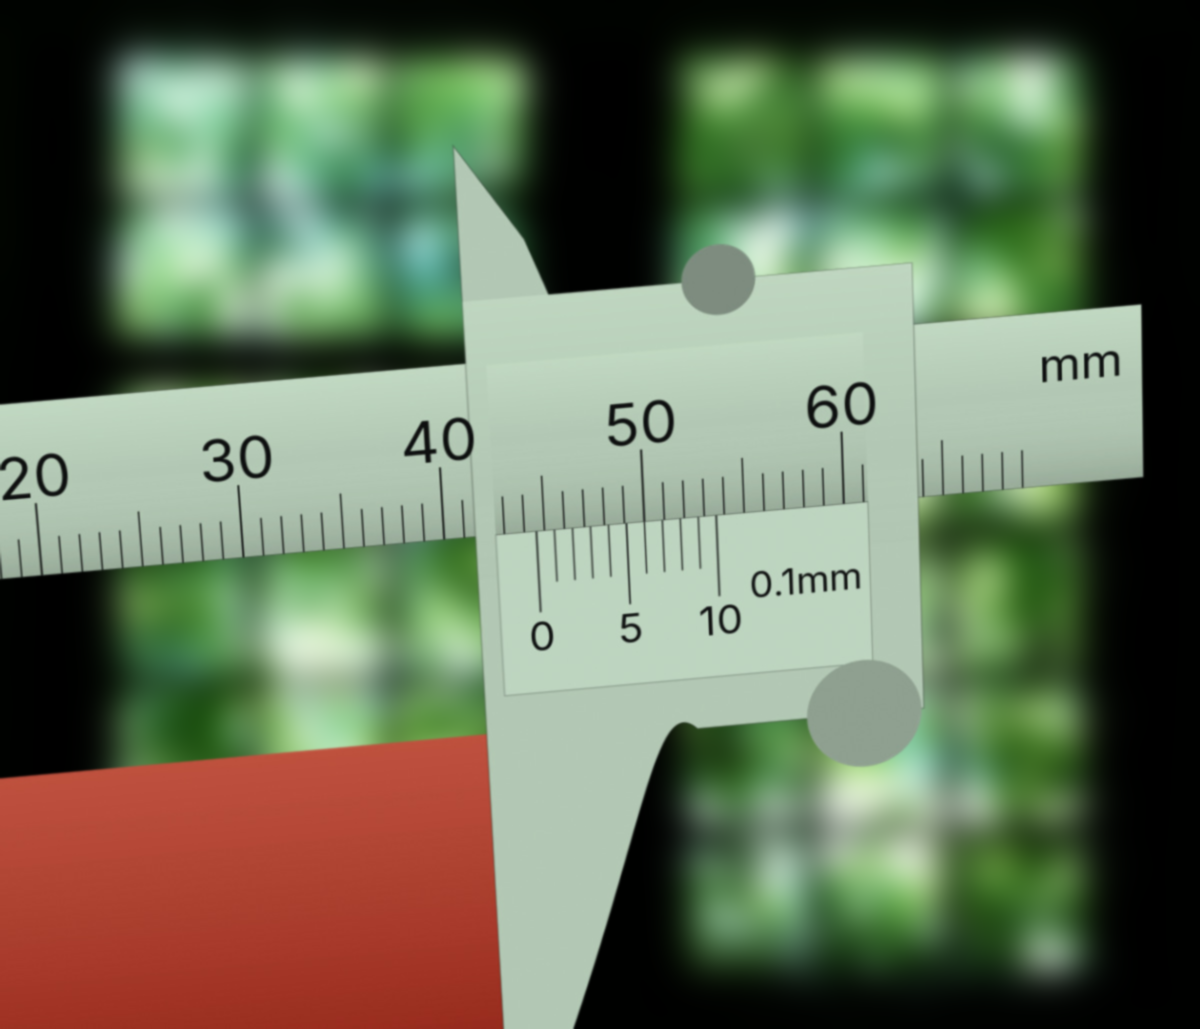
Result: 44.6 mm
